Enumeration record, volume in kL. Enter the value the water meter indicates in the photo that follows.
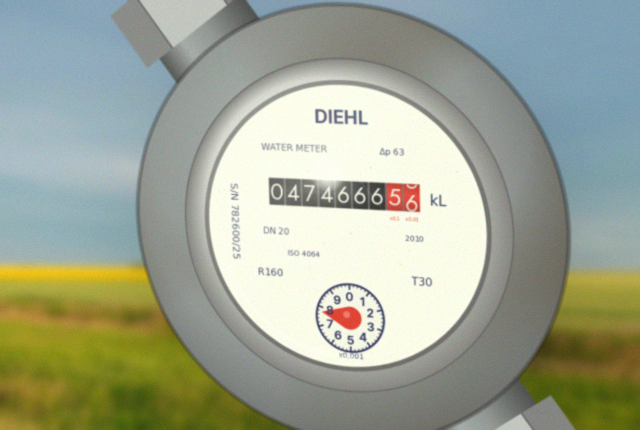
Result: 474666.557 kL
